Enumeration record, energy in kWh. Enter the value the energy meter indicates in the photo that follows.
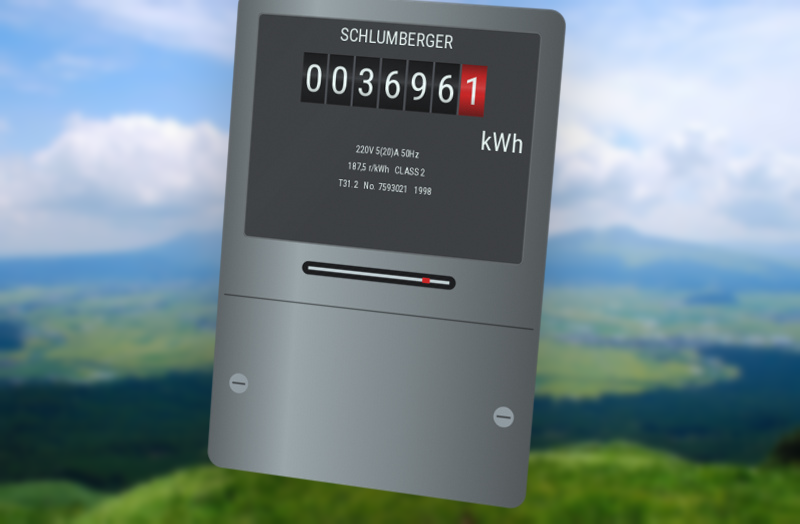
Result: 3696.1 kWh
